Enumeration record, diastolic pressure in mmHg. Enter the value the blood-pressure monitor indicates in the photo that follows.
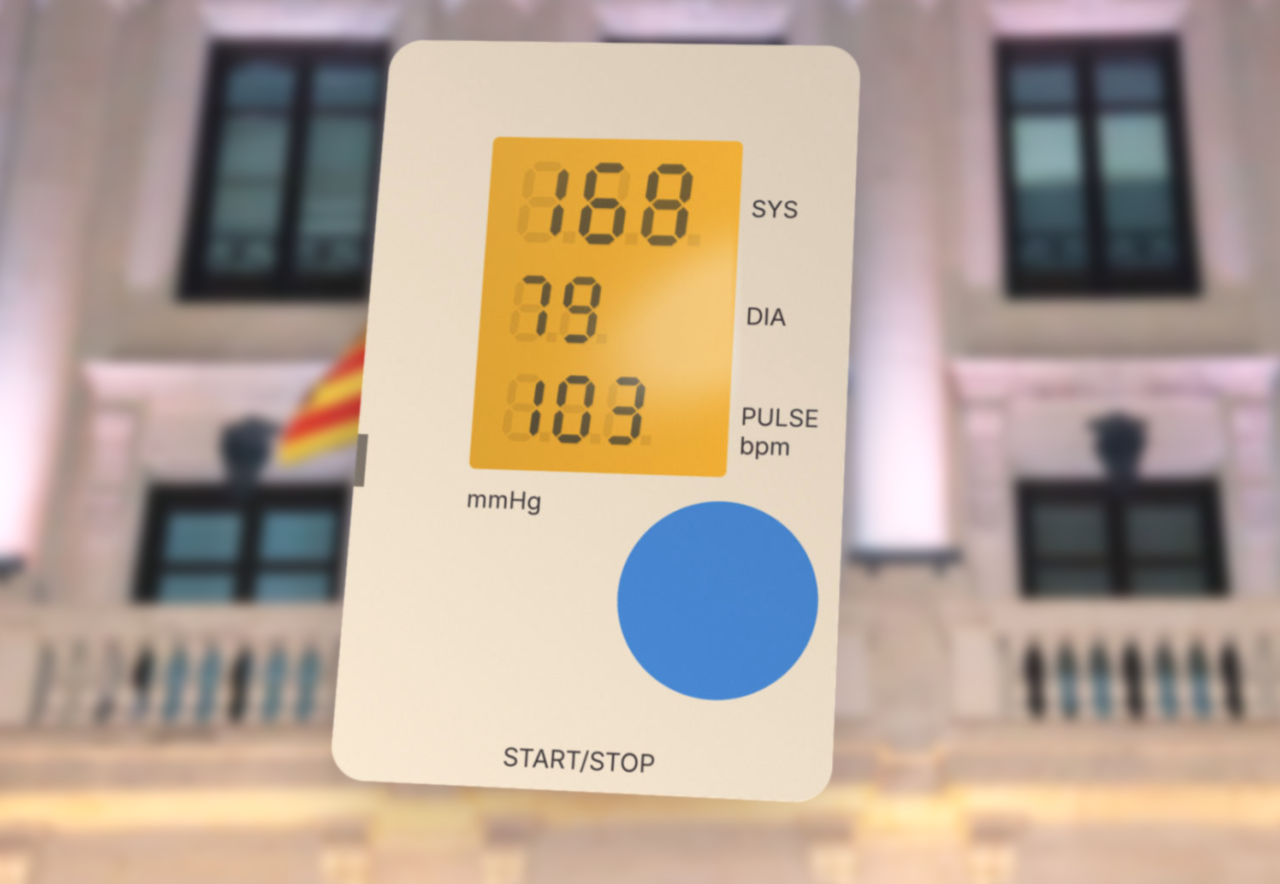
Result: 79 mmHg
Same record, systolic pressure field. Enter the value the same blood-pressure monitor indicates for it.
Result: 168 mmHg
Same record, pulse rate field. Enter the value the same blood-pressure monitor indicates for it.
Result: 103 bpm
